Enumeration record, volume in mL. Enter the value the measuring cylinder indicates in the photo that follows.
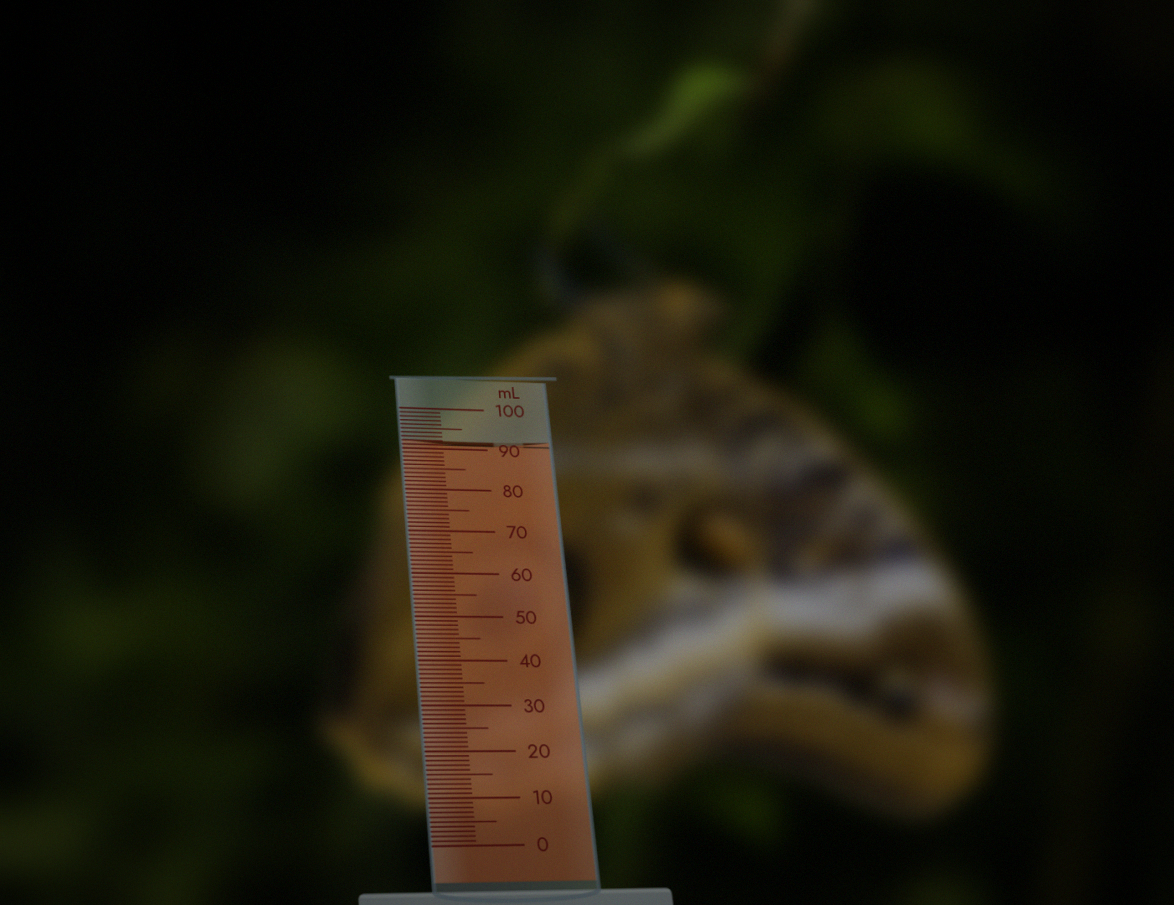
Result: 91 mL
